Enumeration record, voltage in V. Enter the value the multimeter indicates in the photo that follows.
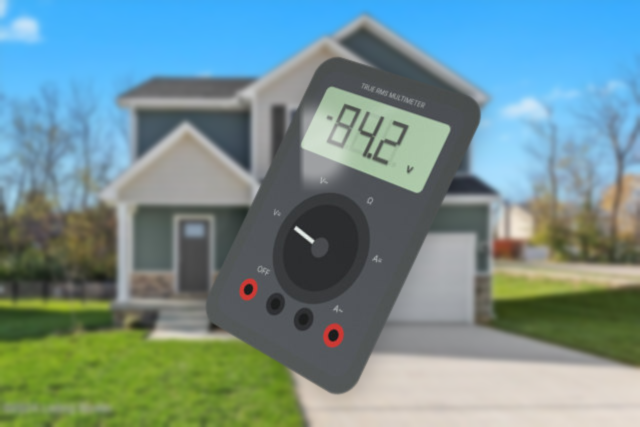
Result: -84.2 V
